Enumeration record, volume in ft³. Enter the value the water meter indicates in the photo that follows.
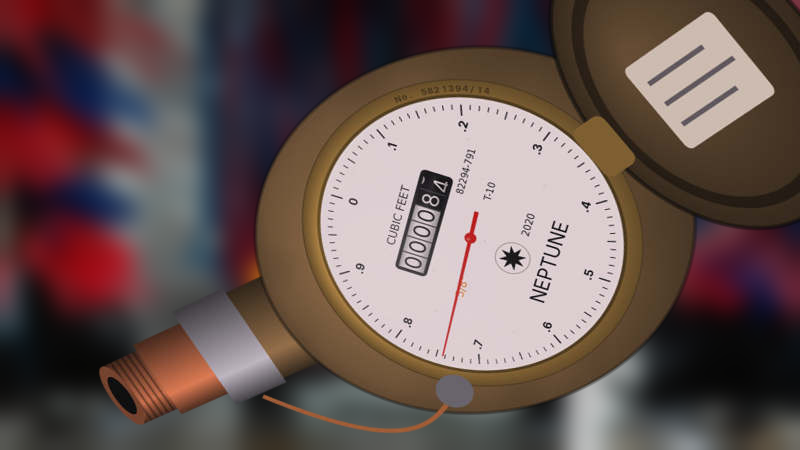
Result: 83.74 ft³
